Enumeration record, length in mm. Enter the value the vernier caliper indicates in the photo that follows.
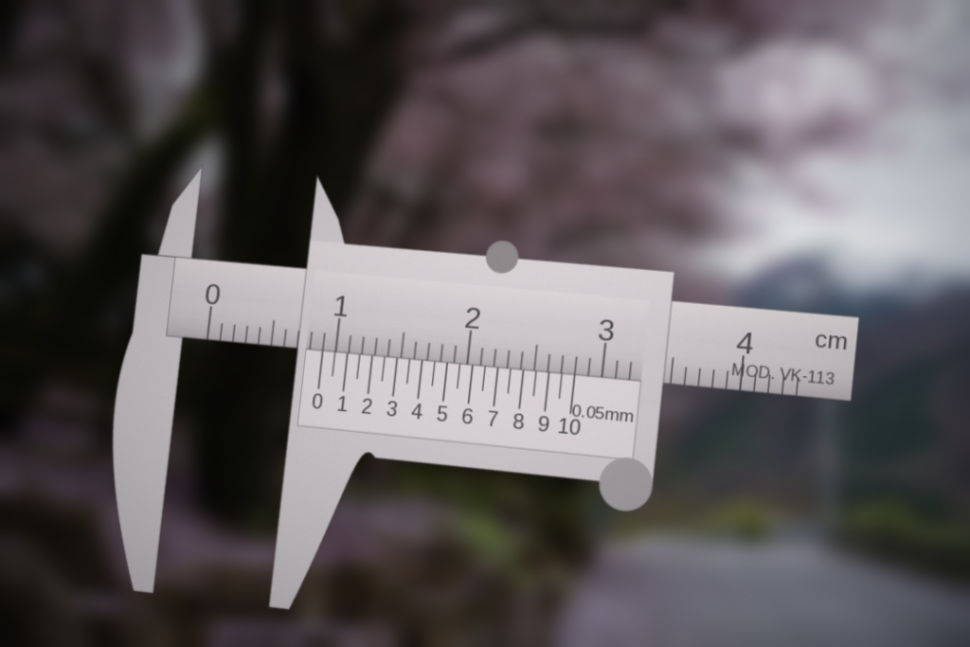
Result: 9.0 mm
